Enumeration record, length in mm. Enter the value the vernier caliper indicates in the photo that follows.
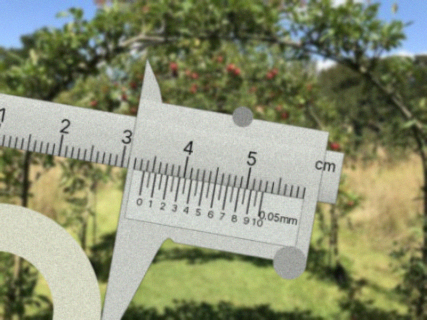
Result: 33.6 mm
